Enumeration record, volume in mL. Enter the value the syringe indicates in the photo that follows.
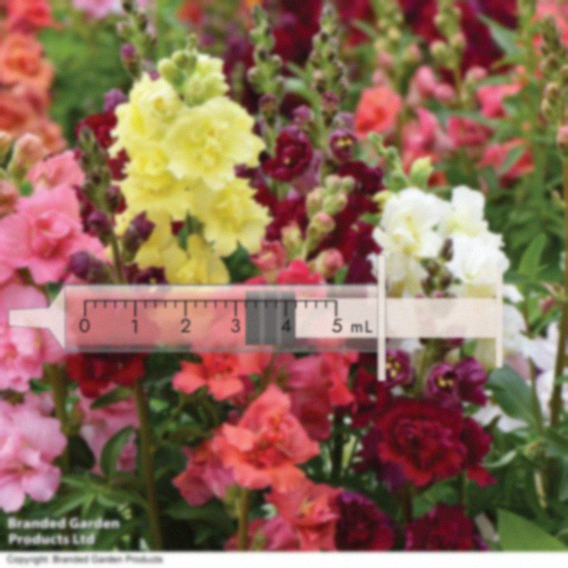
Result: 3.2 mL
